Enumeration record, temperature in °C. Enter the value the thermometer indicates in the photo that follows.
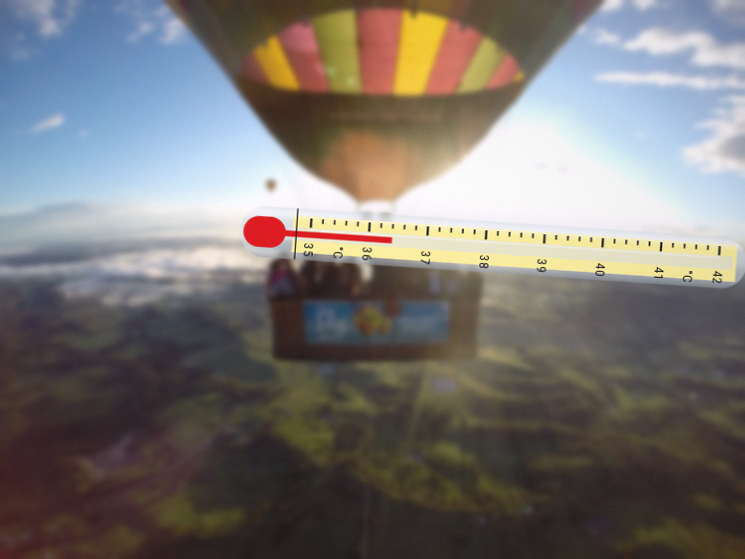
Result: 36.4 °C
